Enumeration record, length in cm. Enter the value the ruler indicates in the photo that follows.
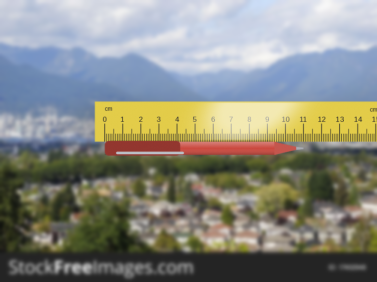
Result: 11 cm
